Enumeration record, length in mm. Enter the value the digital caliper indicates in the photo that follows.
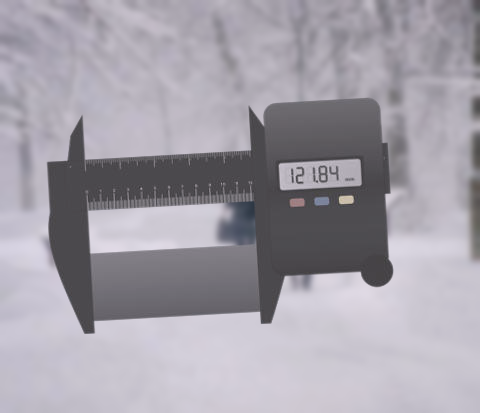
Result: 121.84 mm
